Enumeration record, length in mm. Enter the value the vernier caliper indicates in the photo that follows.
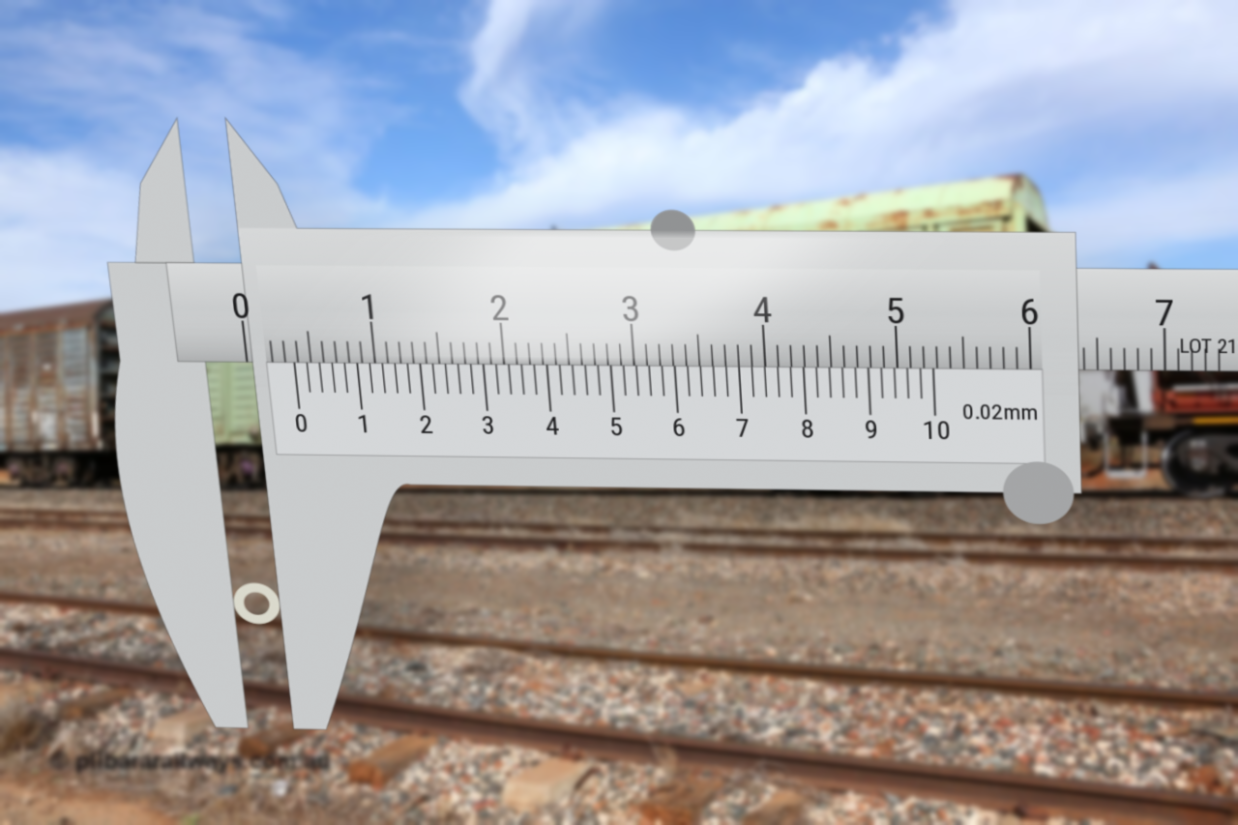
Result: 3.7 mm
